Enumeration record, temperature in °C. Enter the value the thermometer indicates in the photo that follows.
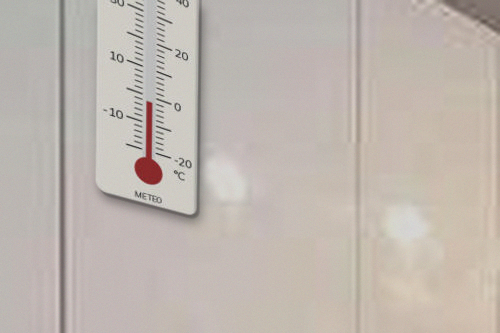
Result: -2 °C
